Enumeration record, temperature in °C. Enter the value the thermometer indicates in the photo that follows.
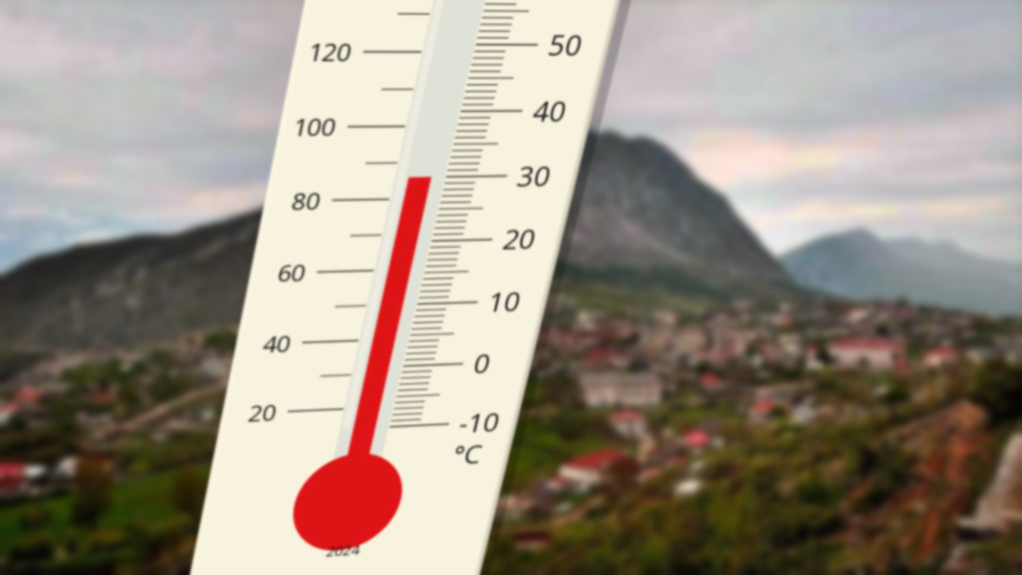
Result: 30 °C
